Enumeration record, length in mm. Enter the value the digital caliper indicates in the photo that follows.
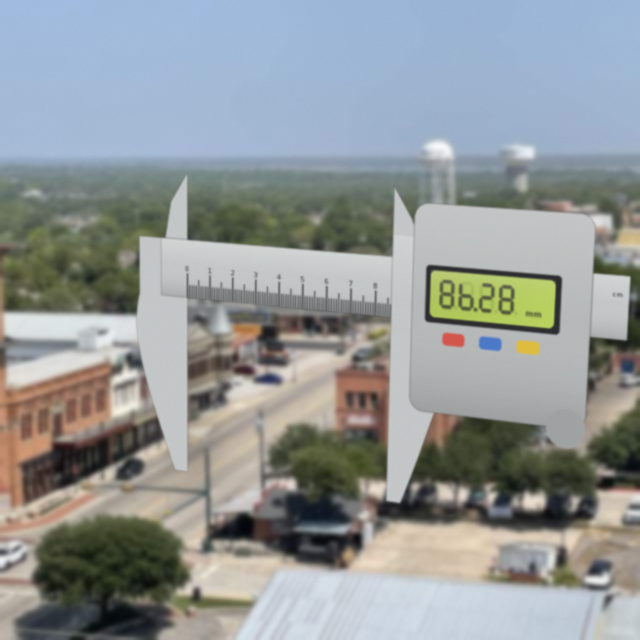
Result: 86.28 mm
